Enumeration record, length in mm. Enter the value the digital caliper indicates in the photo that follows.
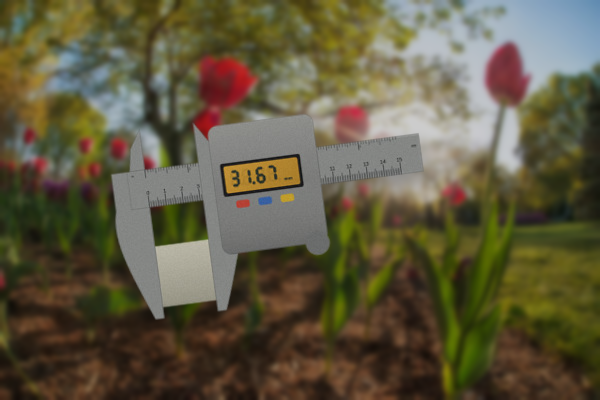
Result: 31.67 mm
